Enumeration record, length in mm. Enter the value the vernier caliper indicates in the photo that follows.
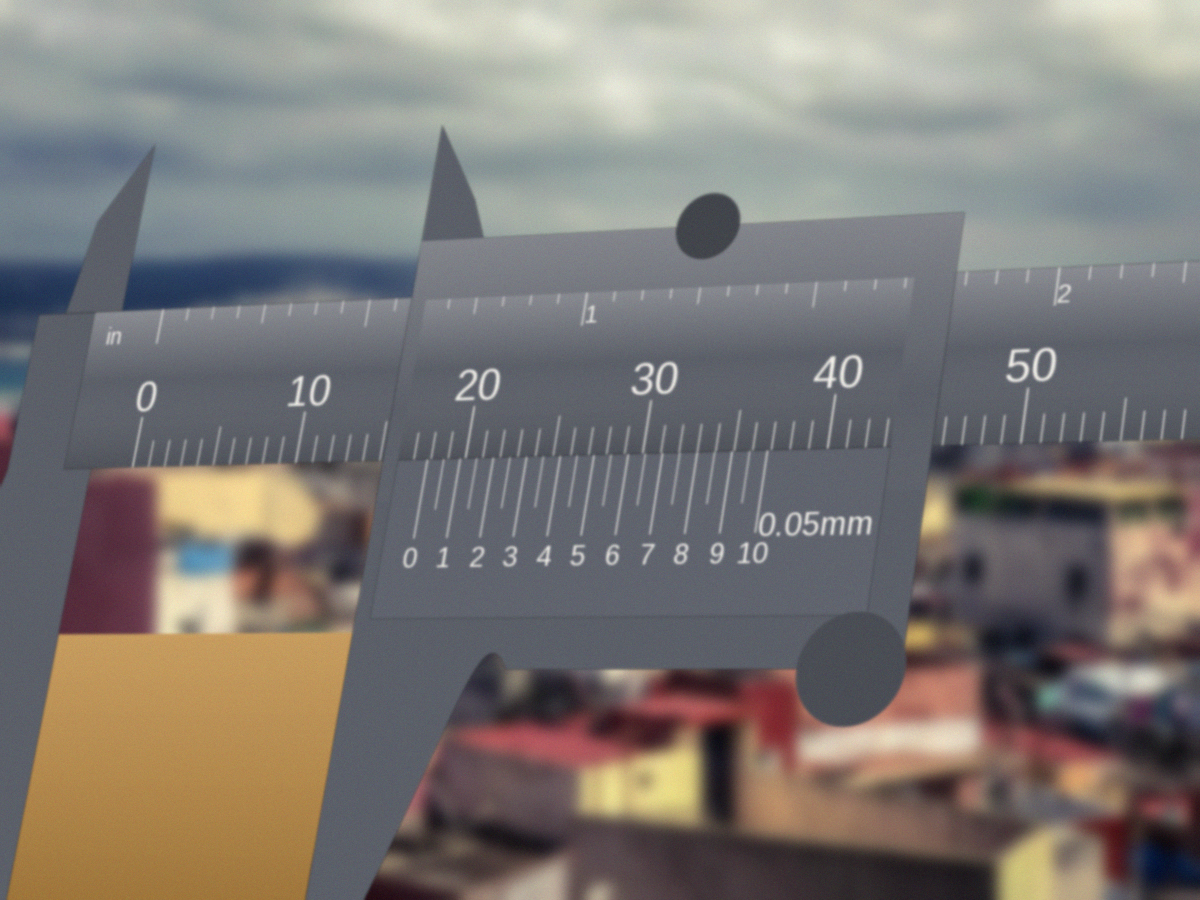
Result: 17.8 mm
